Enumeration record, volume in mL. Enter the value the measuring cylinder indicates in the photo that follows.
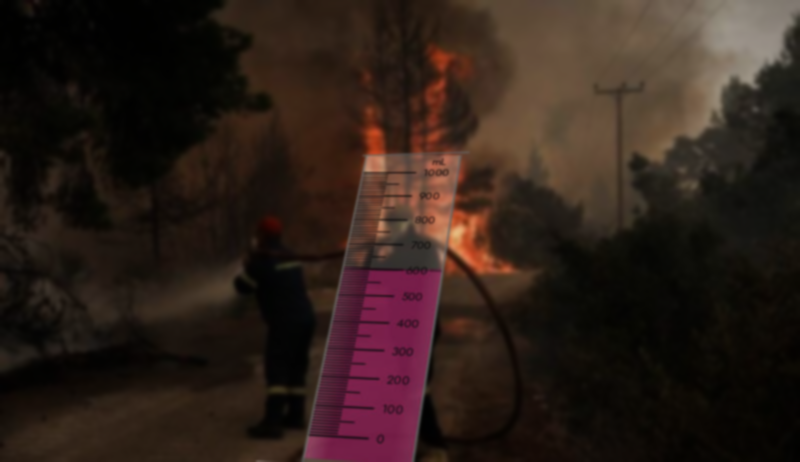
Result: 600 mL
